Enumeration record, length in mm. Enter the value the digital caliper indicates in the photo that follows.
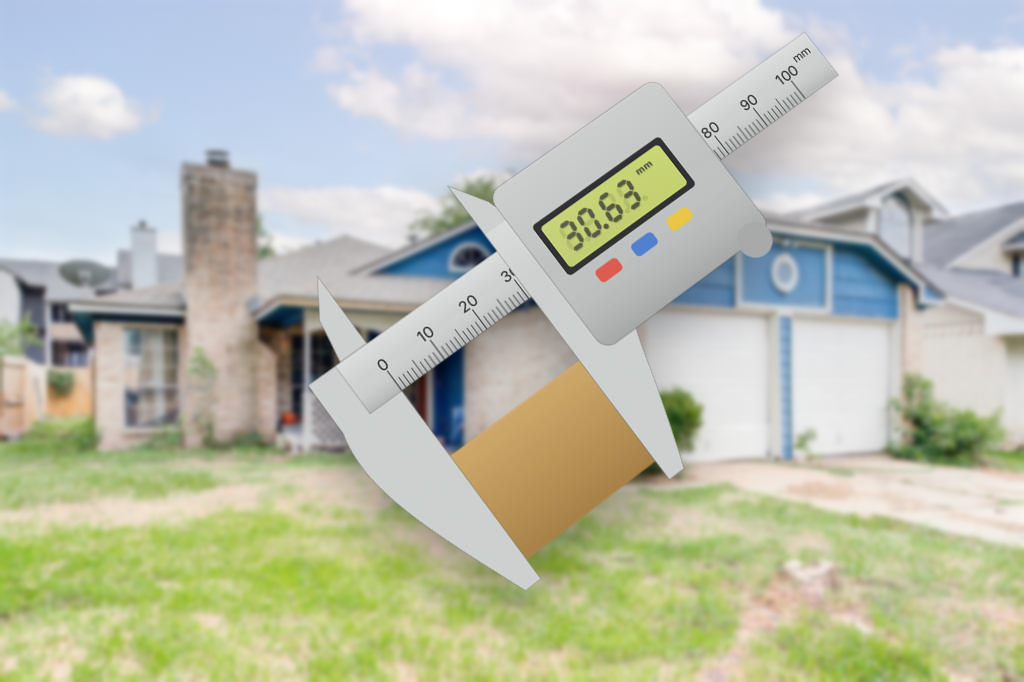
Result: 30.63 mm
